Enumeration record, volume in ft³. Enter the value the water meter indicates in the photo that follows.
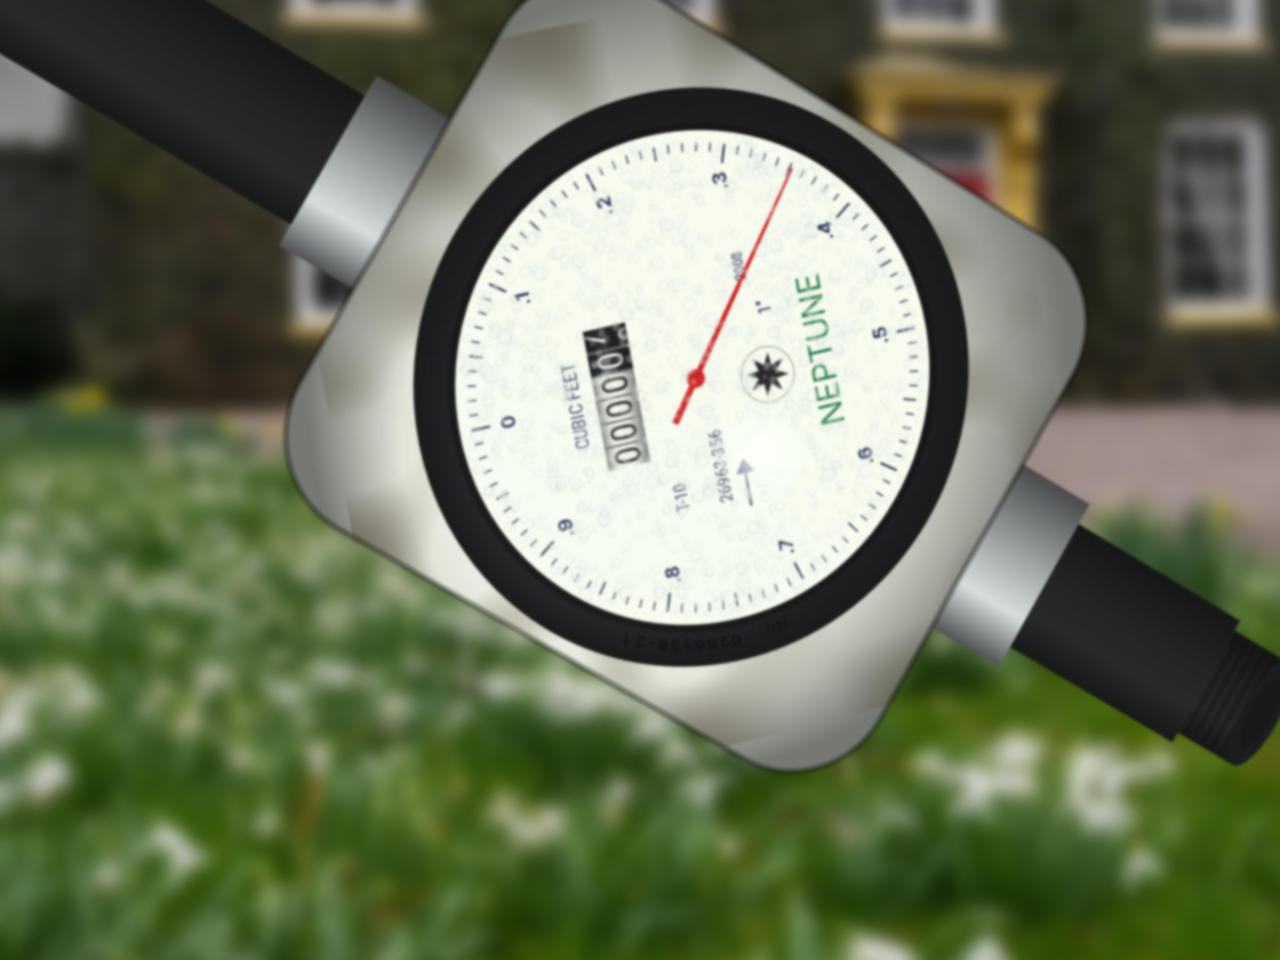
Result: 7.35 ft³
